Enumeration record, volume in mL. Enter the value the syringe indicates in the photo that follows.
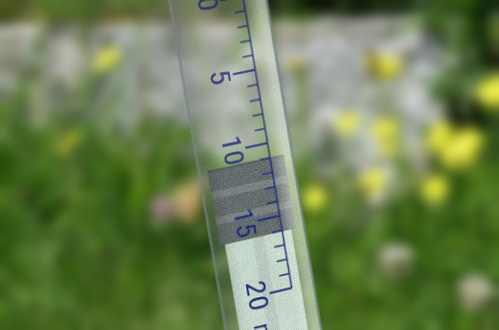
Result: 11 mL
